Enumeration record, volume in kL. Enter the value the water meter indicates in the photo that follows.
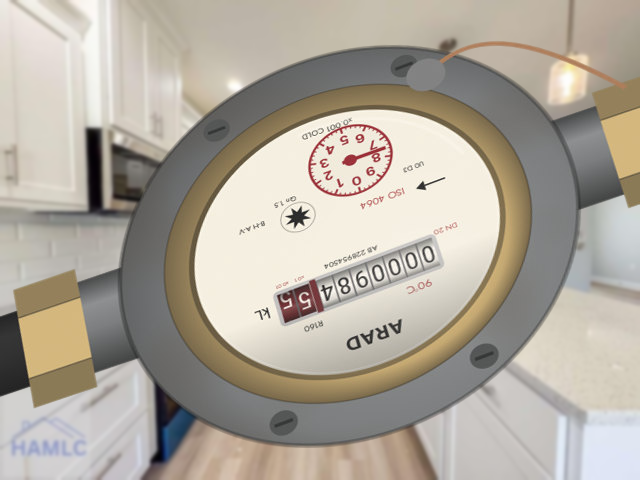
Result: 984.547 kL
